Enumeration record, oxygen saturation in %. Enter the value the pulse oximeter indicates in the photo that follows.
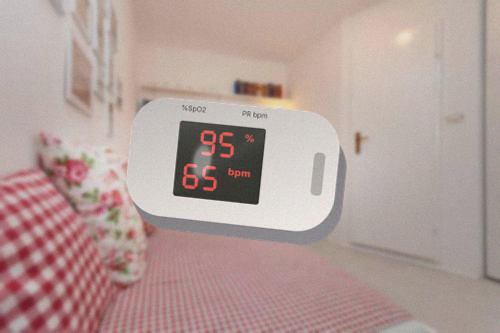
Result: 95 %
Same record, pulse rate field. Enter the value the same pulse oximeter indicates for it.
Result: 65 bpm
